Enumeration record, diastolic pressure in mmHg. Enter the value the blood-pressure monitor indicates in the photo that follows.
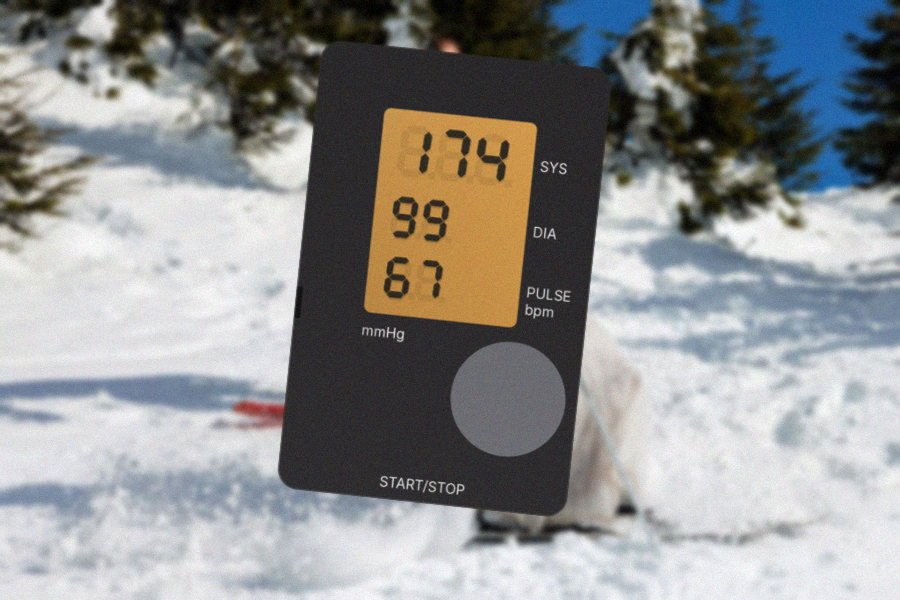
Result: 99 mmHg
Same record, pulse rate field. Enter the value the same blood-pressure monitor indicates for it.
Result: 67 bpm
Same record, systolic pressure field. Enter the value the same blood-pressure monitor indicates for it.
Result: 174 mmHg
